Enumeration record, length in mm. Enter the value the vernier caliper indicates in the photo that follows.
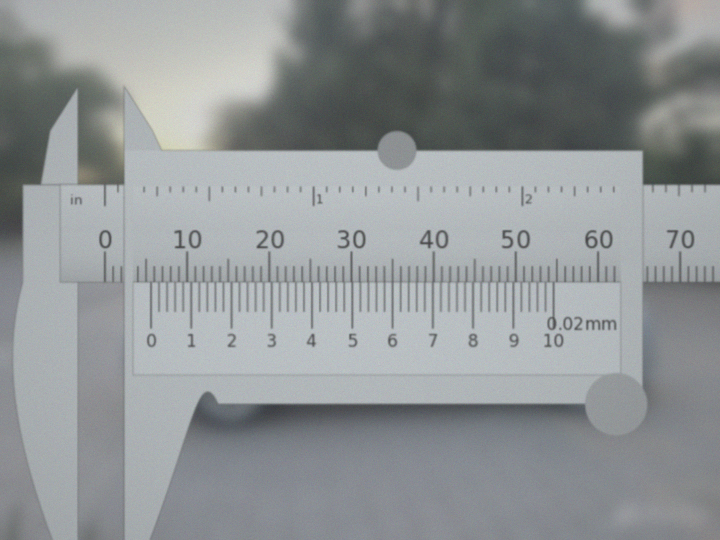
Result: 5.6 mm
